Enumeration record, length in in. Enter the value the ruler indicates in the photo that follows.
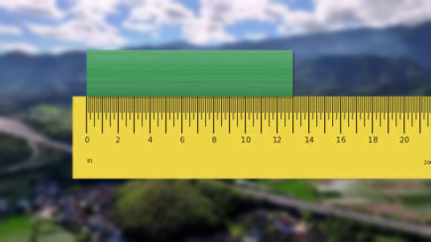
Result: 13 in
